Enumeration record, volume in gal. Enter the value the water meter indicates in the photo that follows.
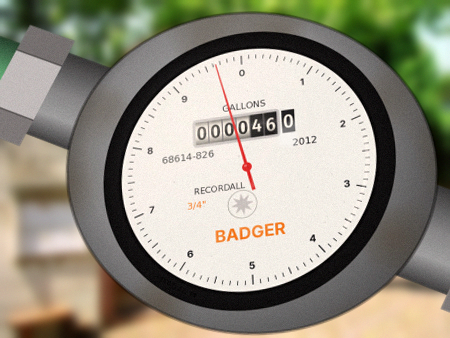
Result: 459.6 gal
